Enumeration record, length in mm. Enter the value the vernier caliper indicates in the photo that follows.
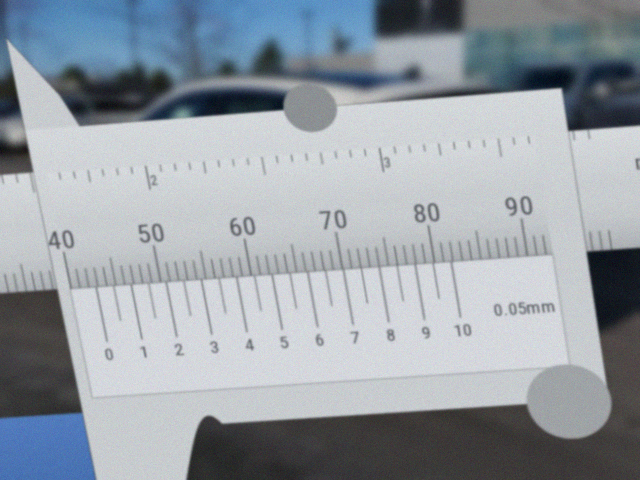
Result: 42.8 mm
